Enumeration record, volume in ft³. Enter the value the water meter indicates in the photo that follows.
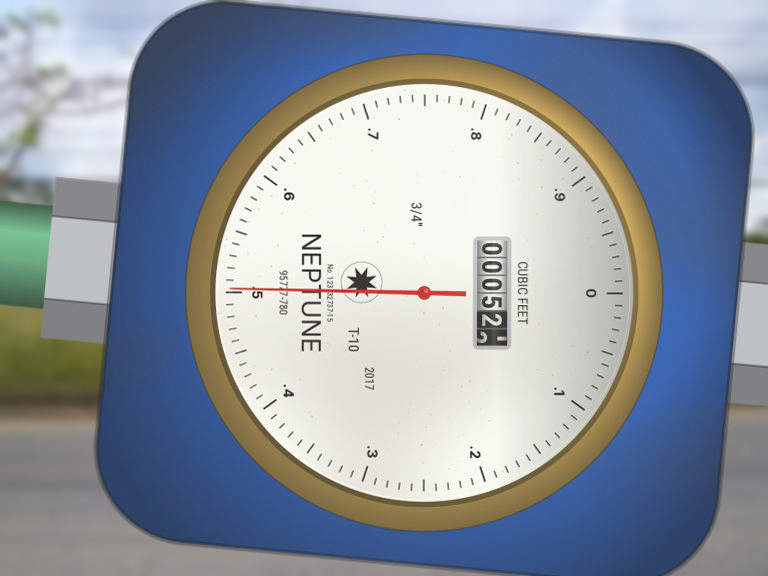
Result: 521.50 ft³
